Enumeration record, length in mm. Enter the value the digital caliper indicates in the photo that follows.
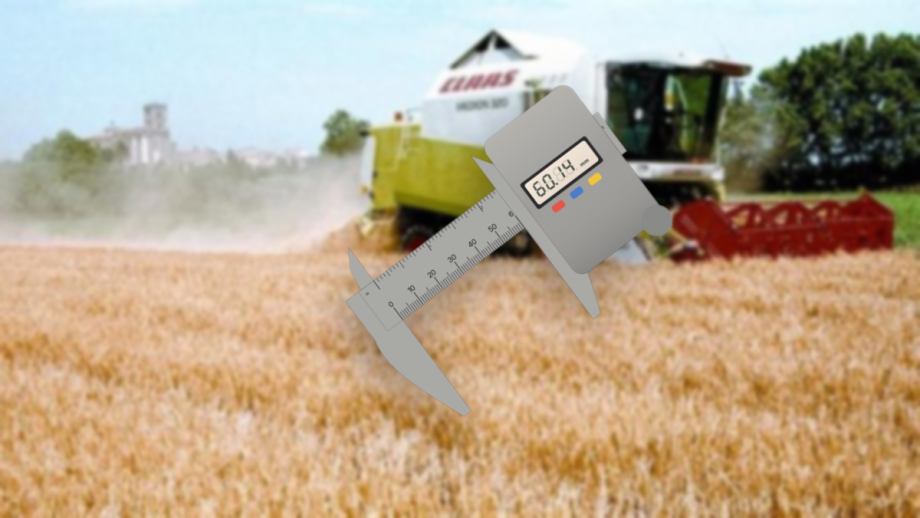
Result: 60.14 mm
